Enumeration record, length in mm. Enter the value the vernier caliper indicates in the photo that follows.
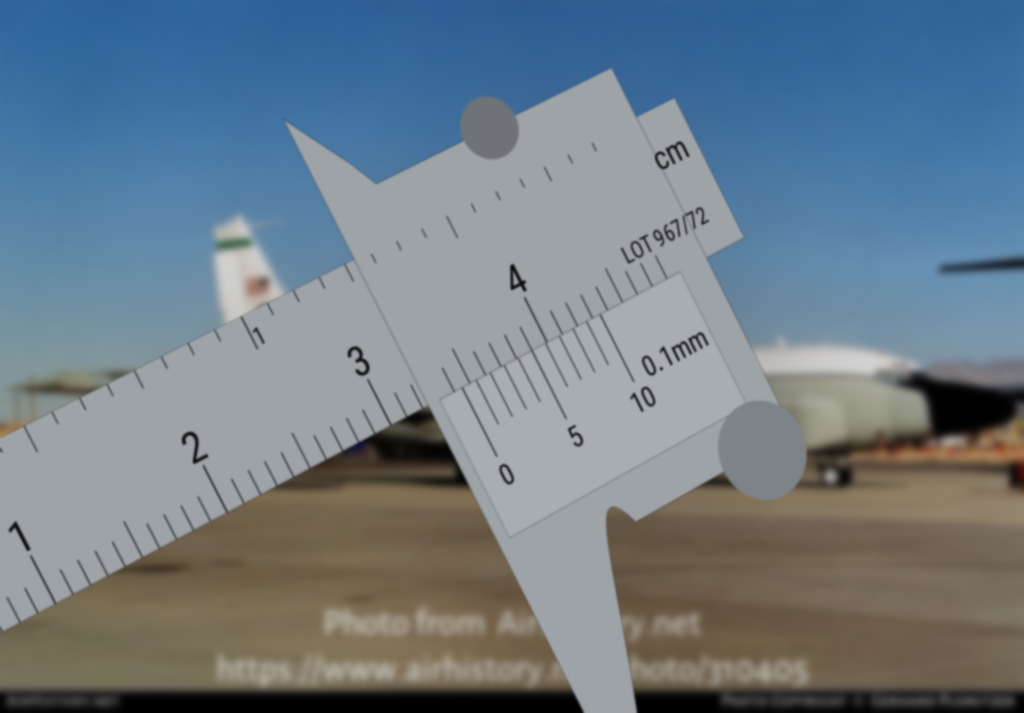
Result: 34.5 mm
